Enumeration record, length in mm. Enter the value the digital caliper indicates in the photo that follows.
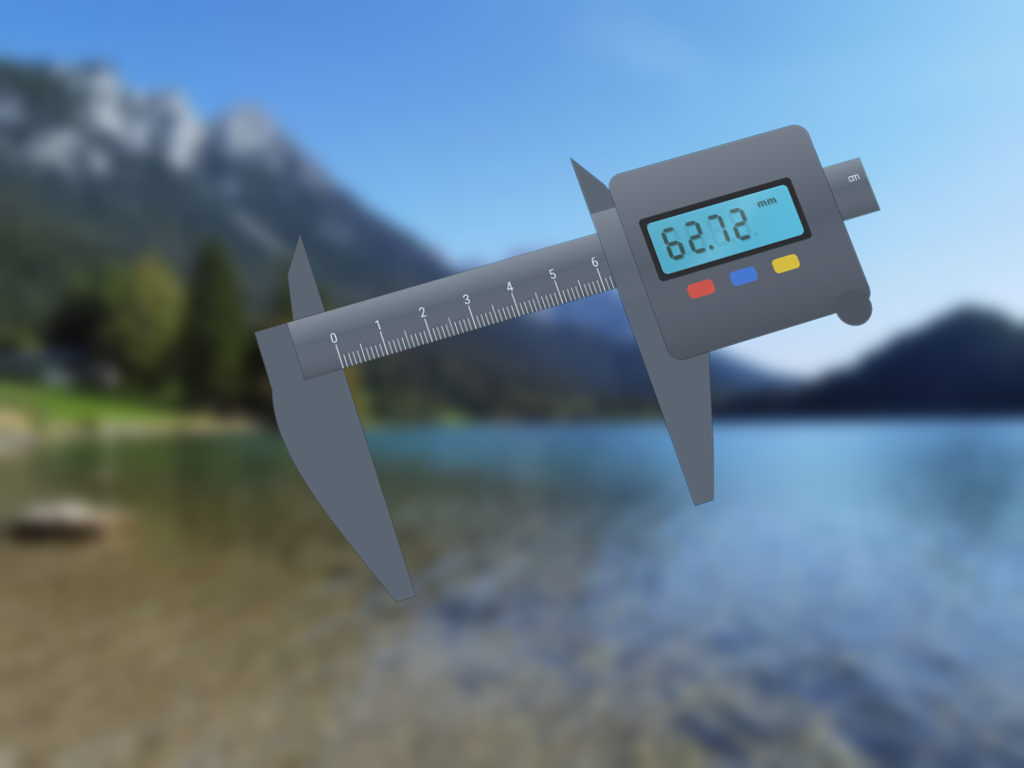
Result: 62.72 mm
